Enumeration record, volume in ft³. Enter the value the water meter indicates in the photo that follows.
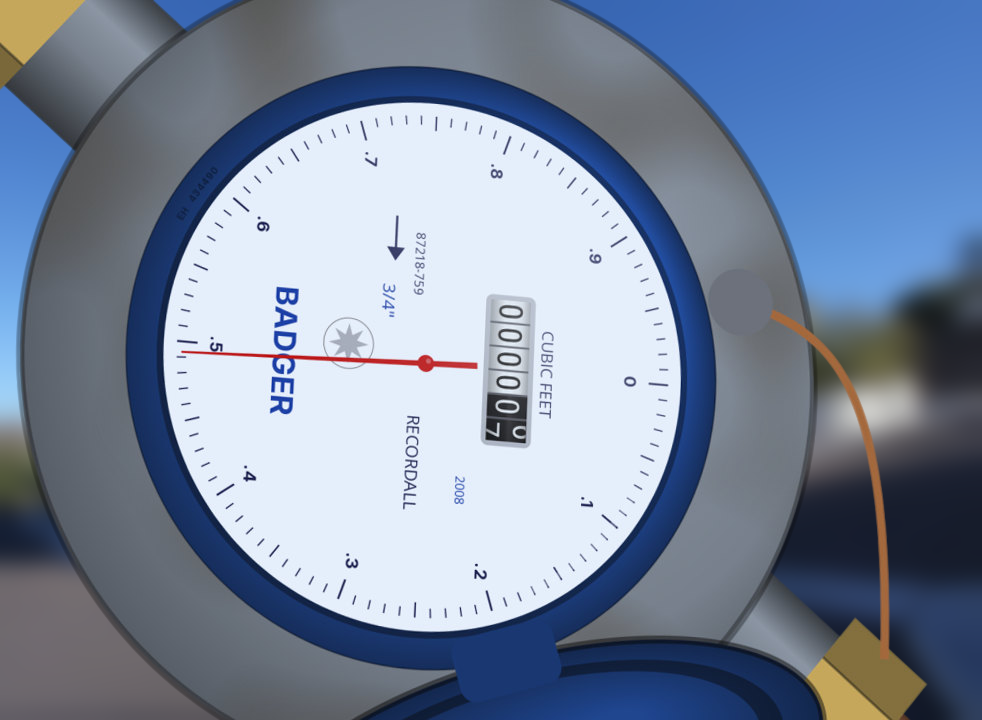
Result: 6.49 ft³
